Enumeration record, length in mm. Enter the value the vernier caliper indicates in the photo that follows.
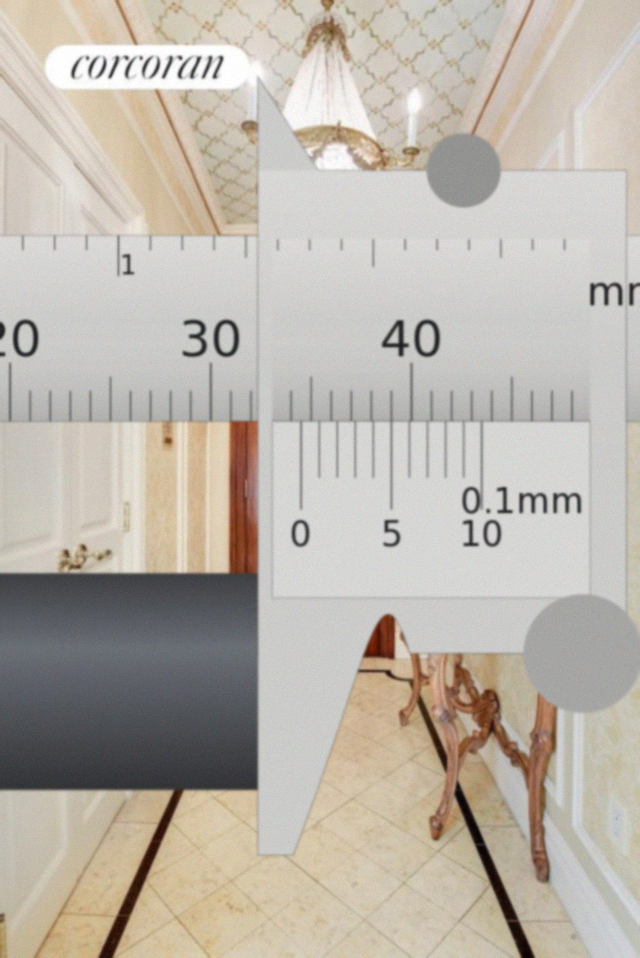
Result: 34.5 mm
